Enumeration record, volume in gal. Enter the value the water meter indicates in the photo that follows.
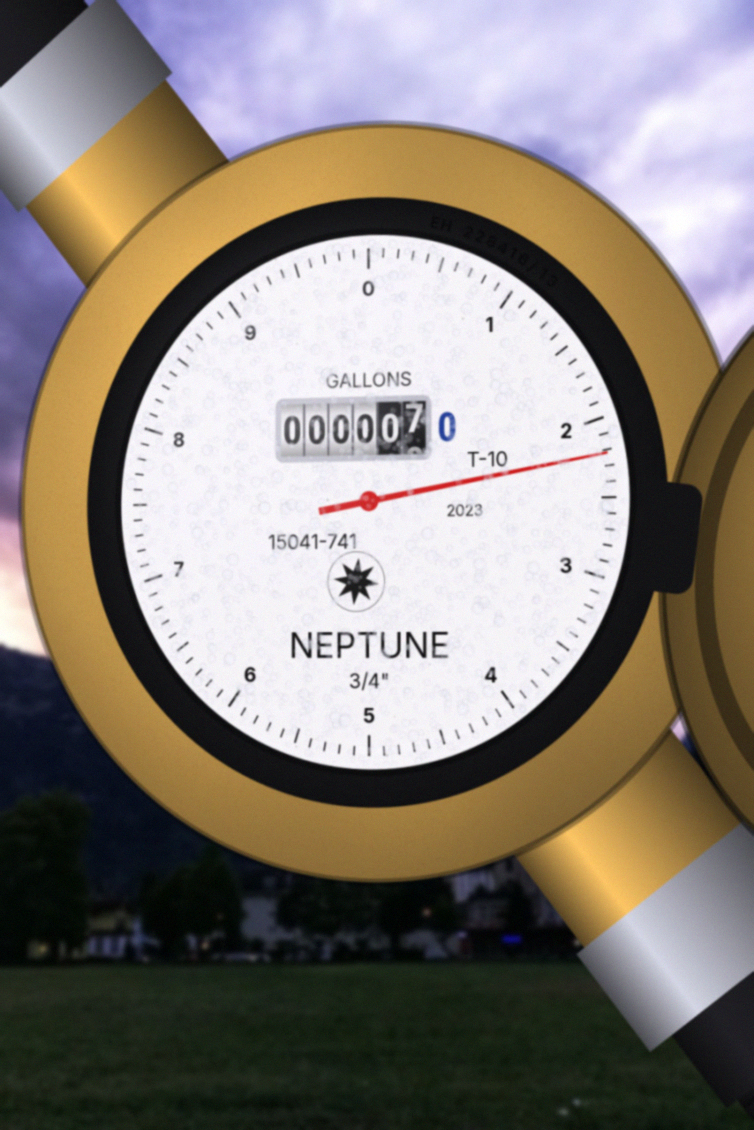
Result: 72.2 gal
